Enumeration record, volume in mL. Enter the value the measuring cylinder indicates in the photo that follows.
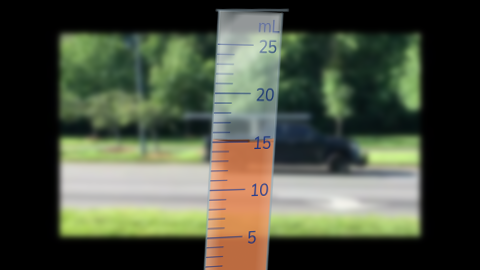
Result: 15 mL
